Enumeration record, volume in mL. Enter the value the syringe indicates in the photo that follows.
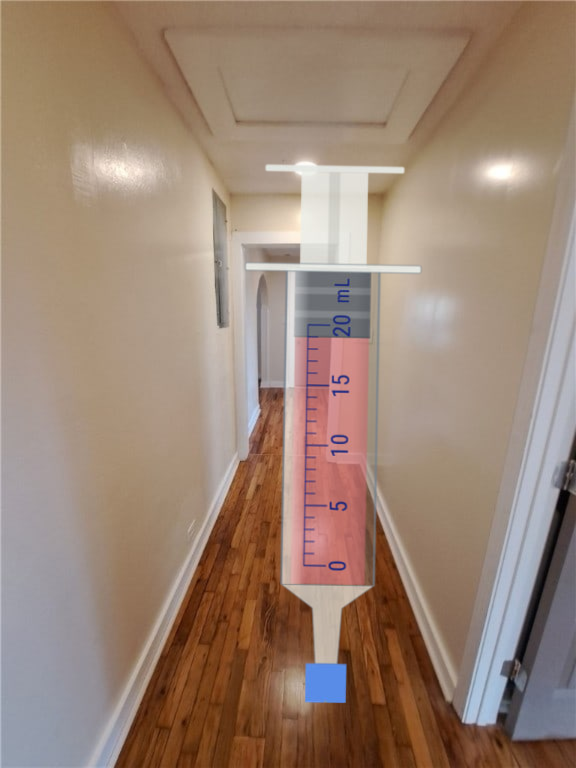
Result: 19 mL
